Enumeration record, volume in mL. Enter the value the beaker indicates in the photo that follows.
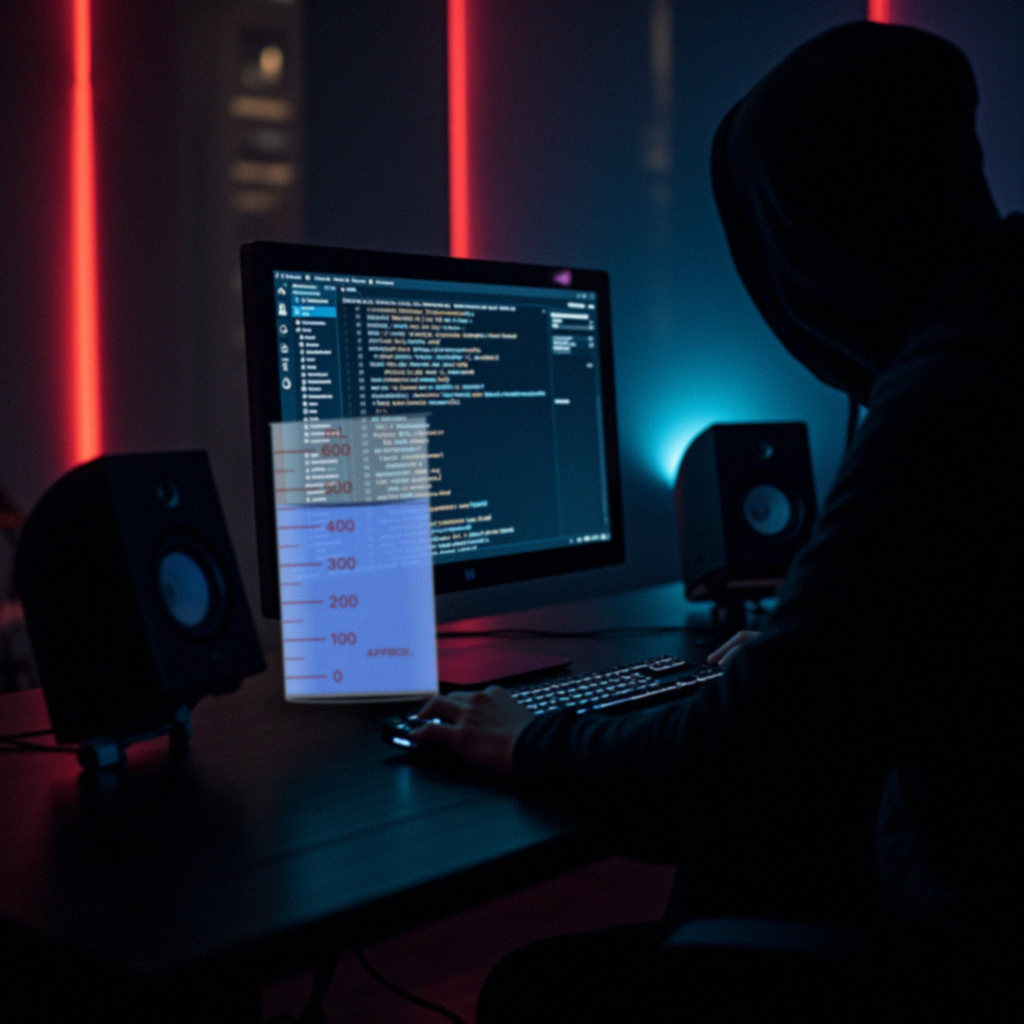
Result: 450 mL
